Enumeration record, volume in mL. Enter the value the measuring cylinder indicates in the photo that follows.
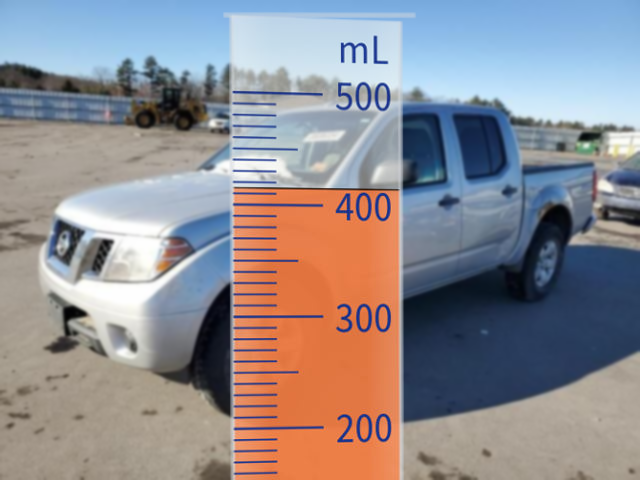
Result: 415 mL
